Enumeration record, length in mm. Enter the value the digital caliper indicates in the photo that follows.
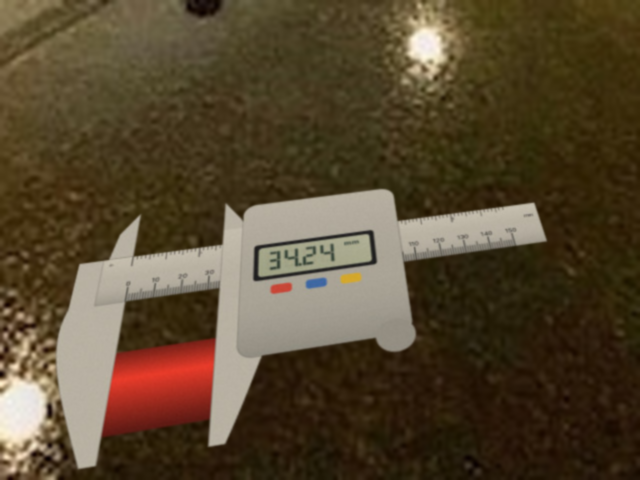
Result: 34.24 mm
